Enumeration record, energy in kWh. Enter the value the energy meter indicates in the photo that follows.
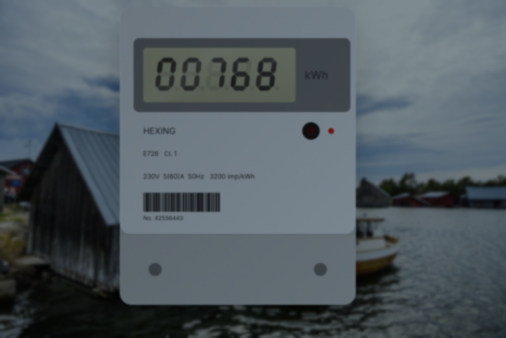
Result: 768 kWh
